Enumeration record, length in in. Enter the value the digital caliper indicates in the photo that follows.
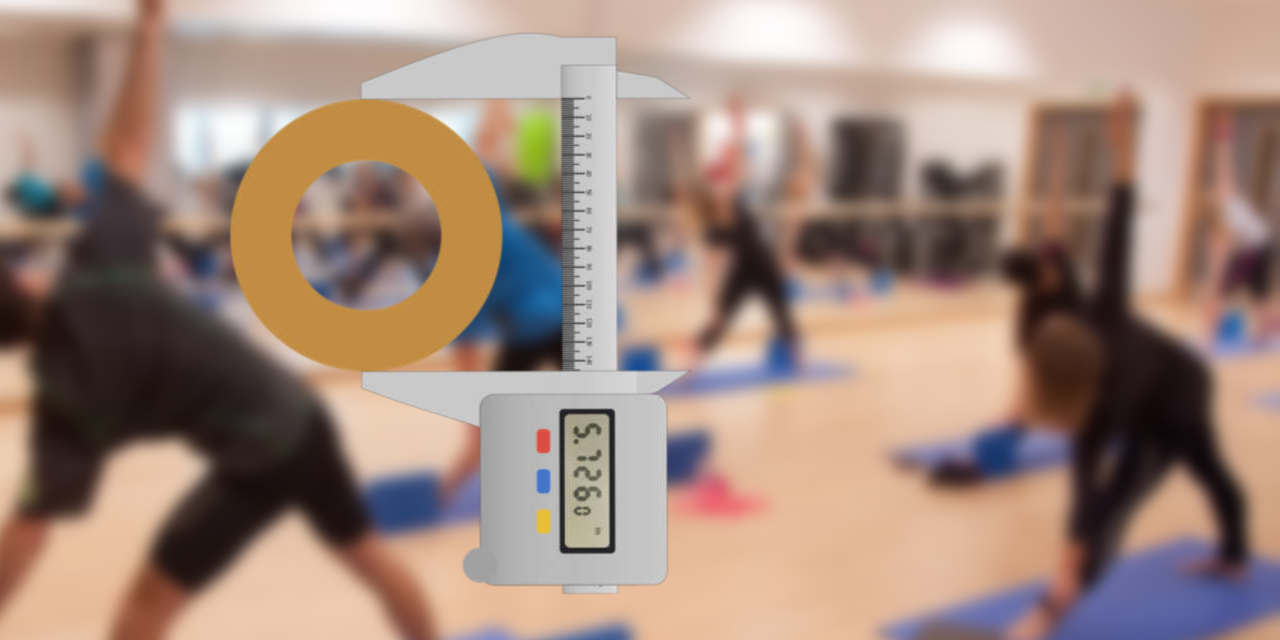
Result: 5.7260 in
